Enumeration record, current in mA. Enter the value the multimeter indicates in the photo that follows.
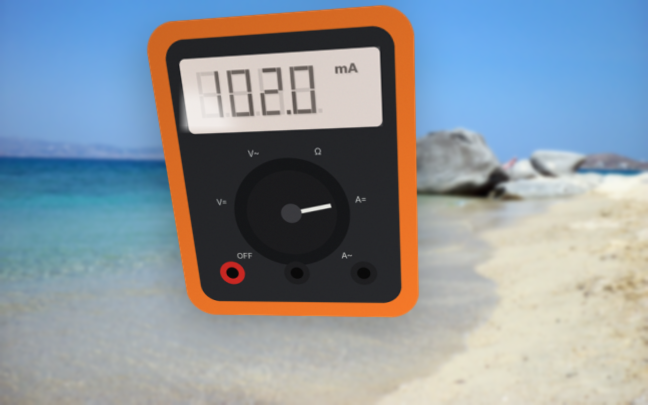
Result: 102.0 mA
